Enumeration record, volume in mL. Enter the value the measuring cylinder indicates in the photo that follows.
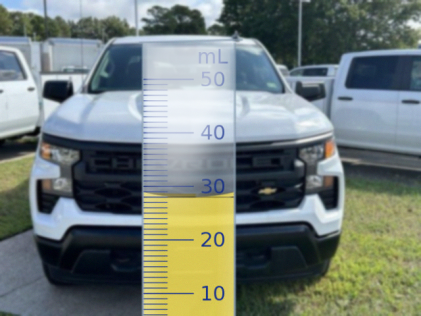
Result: 28 mL
